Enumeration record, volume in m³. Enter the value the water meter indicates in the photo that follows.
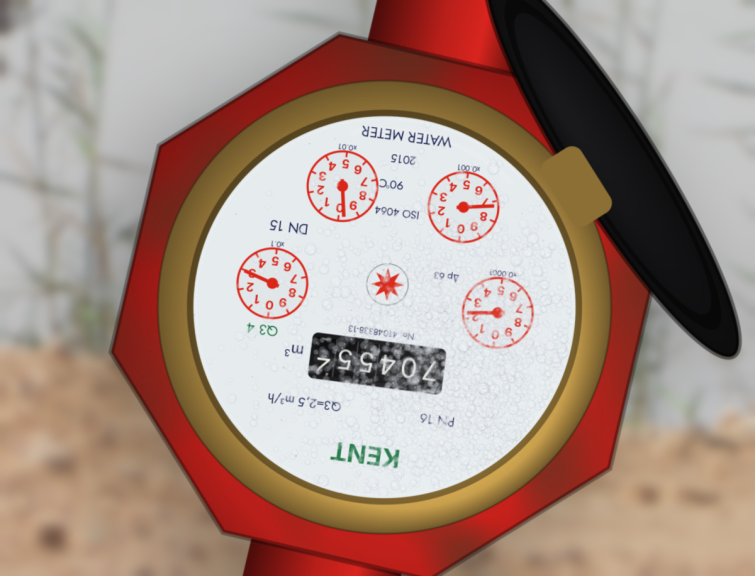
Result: 704552.2972 m³
